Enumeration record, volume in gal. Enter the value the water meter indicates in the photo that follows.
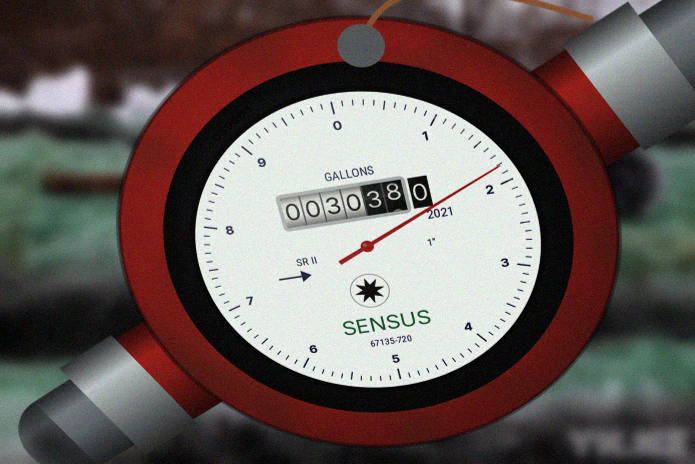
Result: 30381.8 gal
